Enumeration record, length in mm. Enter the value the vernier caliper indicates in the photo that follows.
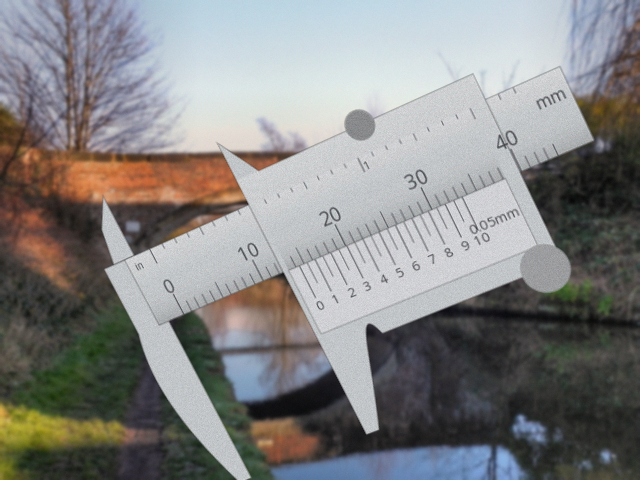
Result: 14.4 mm
